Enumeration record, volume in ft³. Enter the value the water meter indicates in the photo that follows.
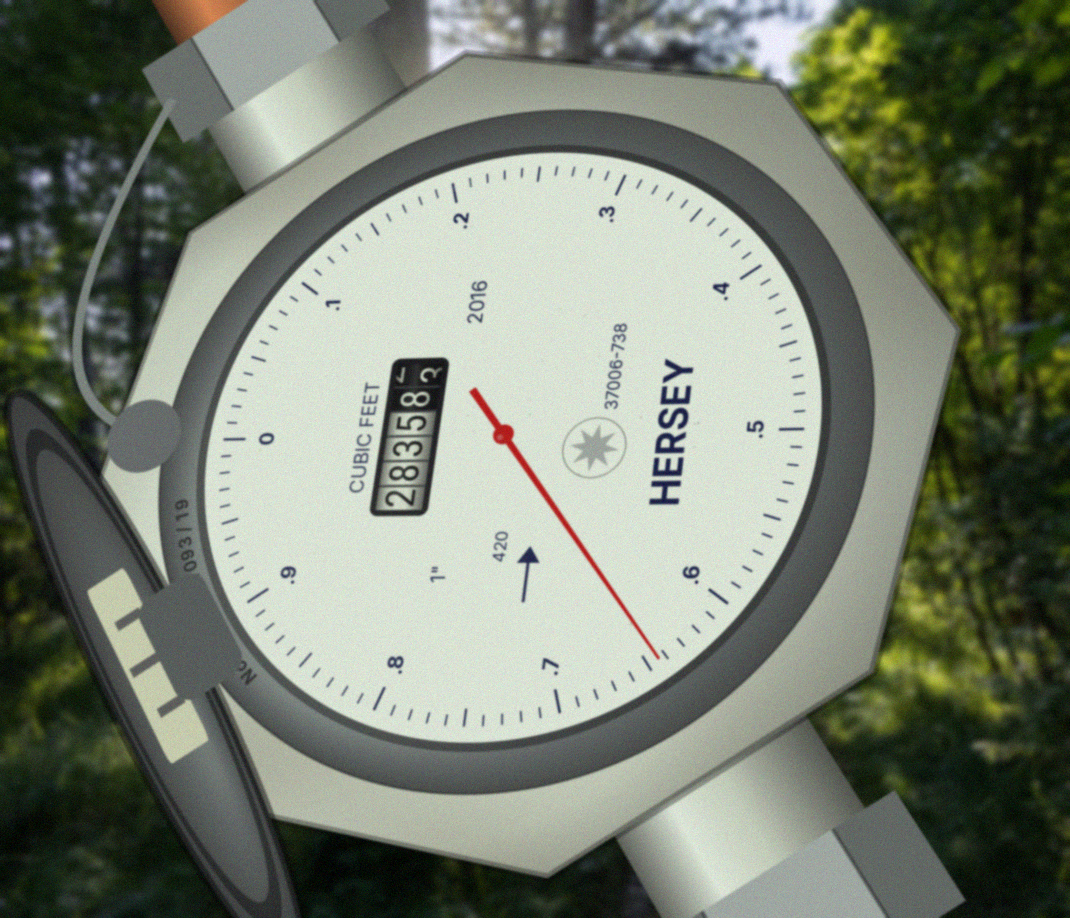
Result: 283582.64 ft³
